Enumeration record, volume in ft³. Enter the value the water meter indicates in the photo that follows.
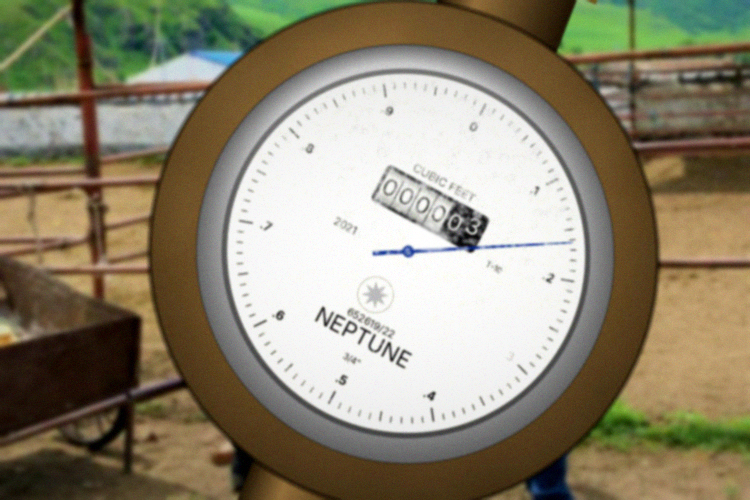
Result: 3.16 ft³
